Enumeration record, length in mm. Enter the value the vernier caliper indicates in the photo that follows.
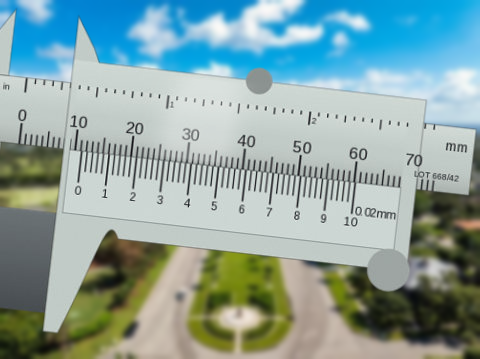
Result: 11.2 mm
